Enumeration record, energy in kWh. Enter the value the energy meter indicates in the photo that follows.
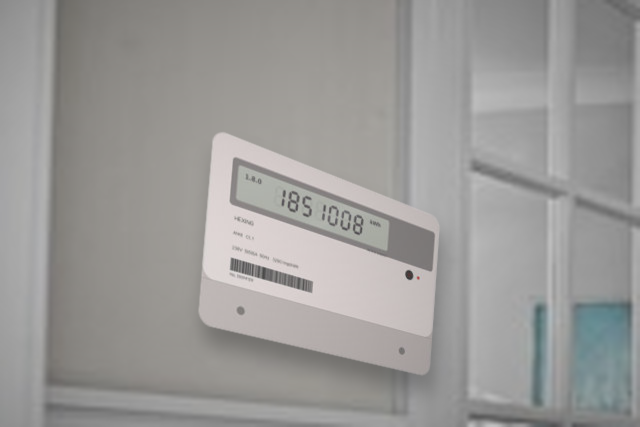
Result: 1851008 kWh
